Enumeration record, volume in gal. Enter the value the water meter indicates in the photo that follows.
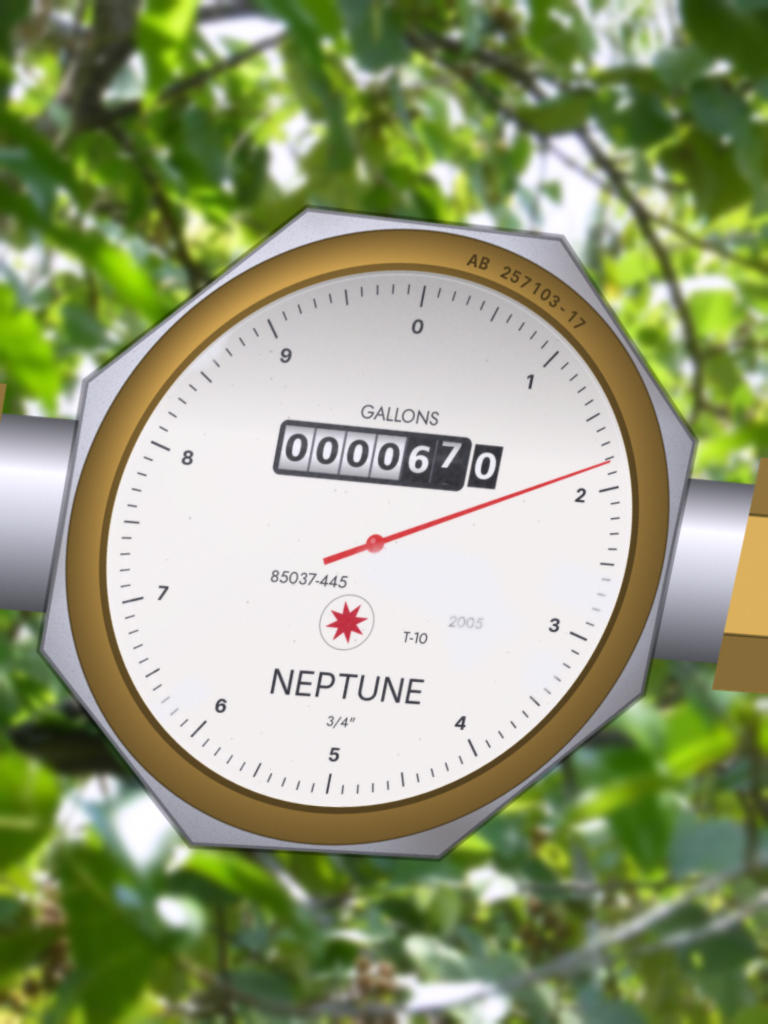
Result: 671.8 gal
